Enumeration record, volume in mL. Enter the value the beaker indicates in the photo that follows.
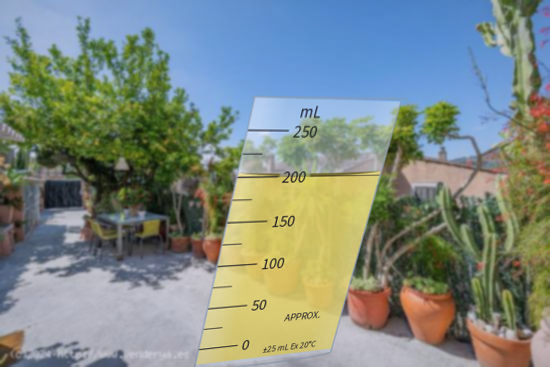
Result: 200 mL
